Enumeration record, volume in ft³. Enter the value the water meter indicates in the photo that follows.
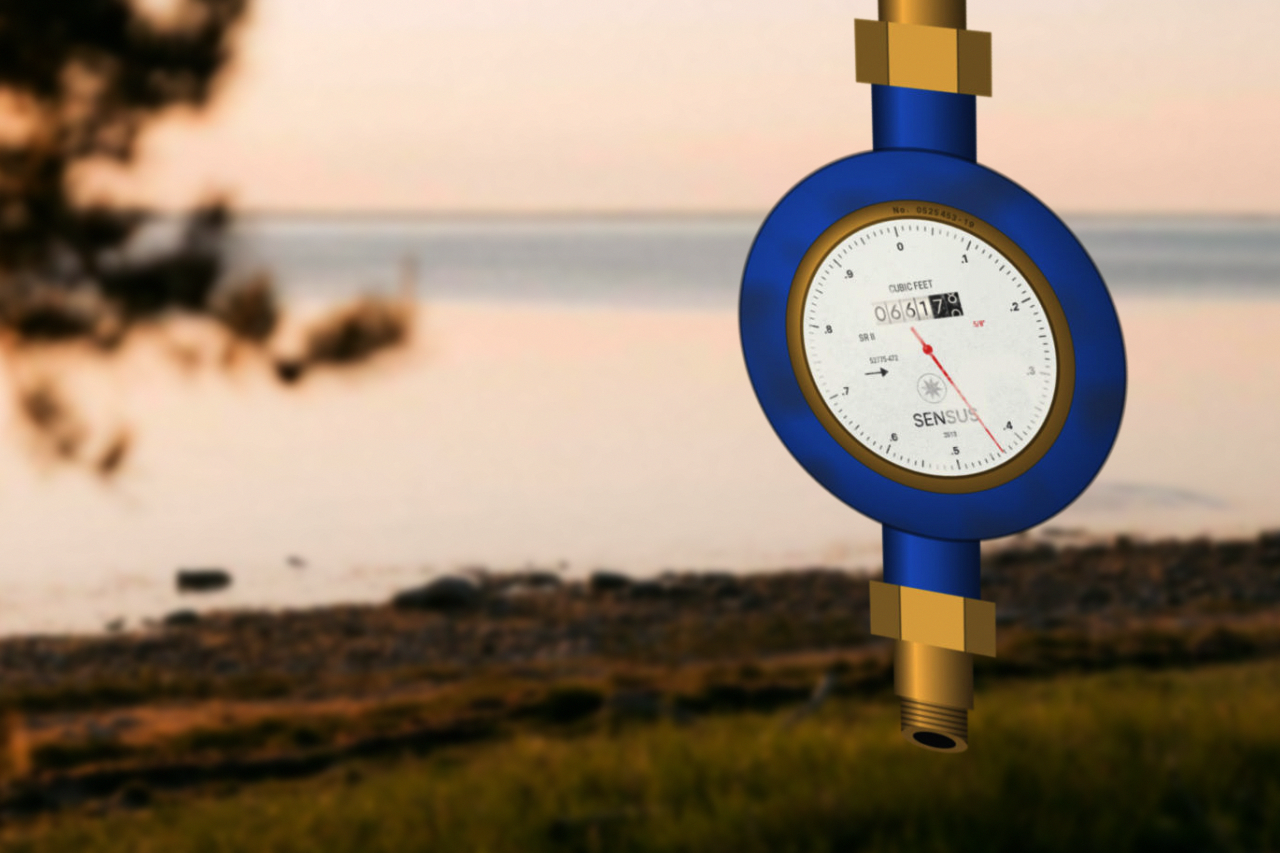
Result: 66178.43 ft³
